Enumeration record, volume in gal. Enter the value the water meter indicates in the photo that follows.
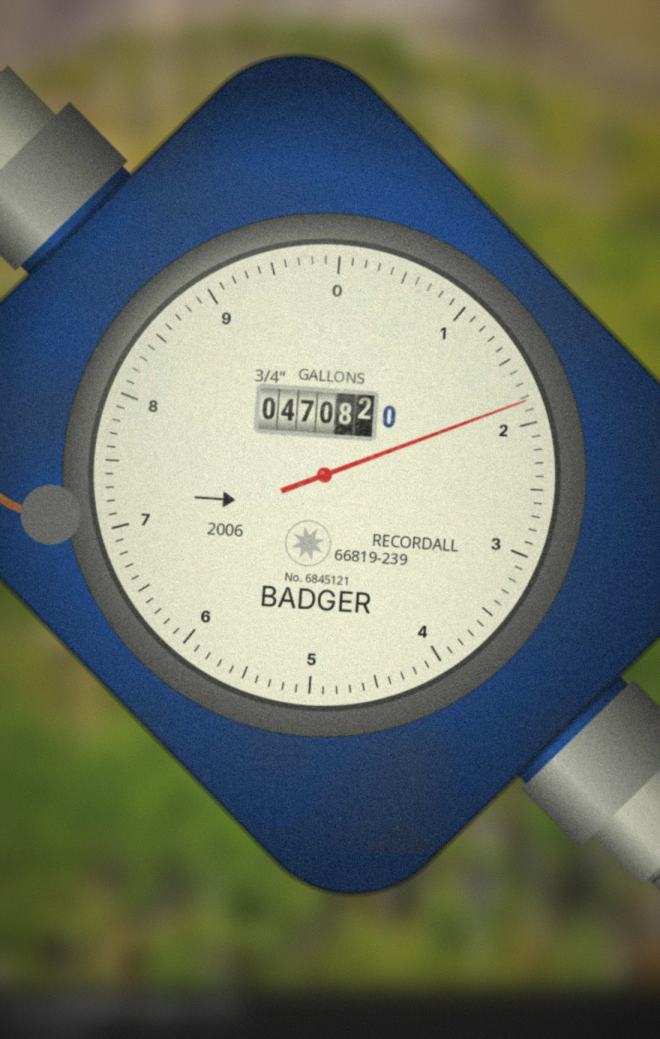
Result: 470821.8 gal
